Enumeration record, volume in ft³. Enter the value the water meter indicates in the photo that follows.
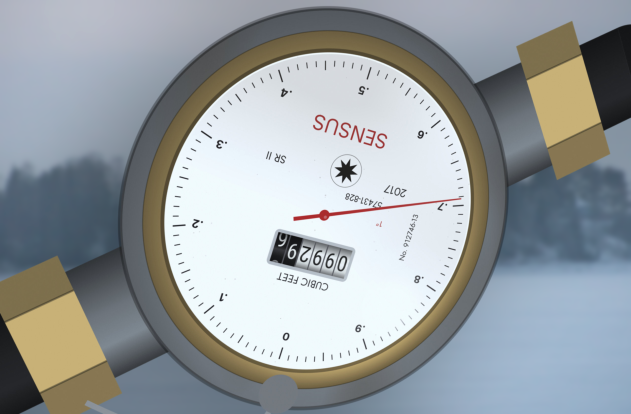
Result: 99295.69 ft³
